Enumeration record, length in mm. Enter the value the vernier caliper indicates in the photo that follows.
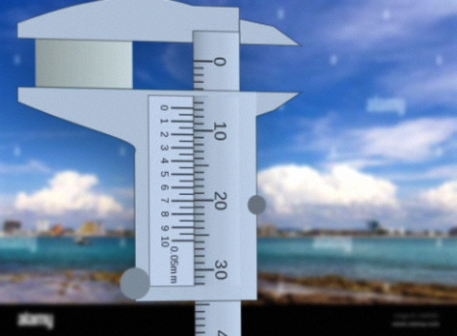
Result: 6.8 mm
